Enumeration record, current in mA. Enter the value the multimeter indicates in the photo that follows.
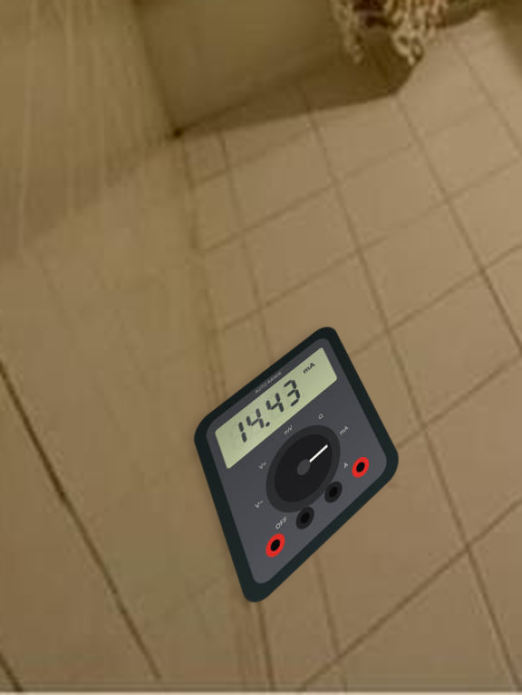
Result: 14.43 mA
